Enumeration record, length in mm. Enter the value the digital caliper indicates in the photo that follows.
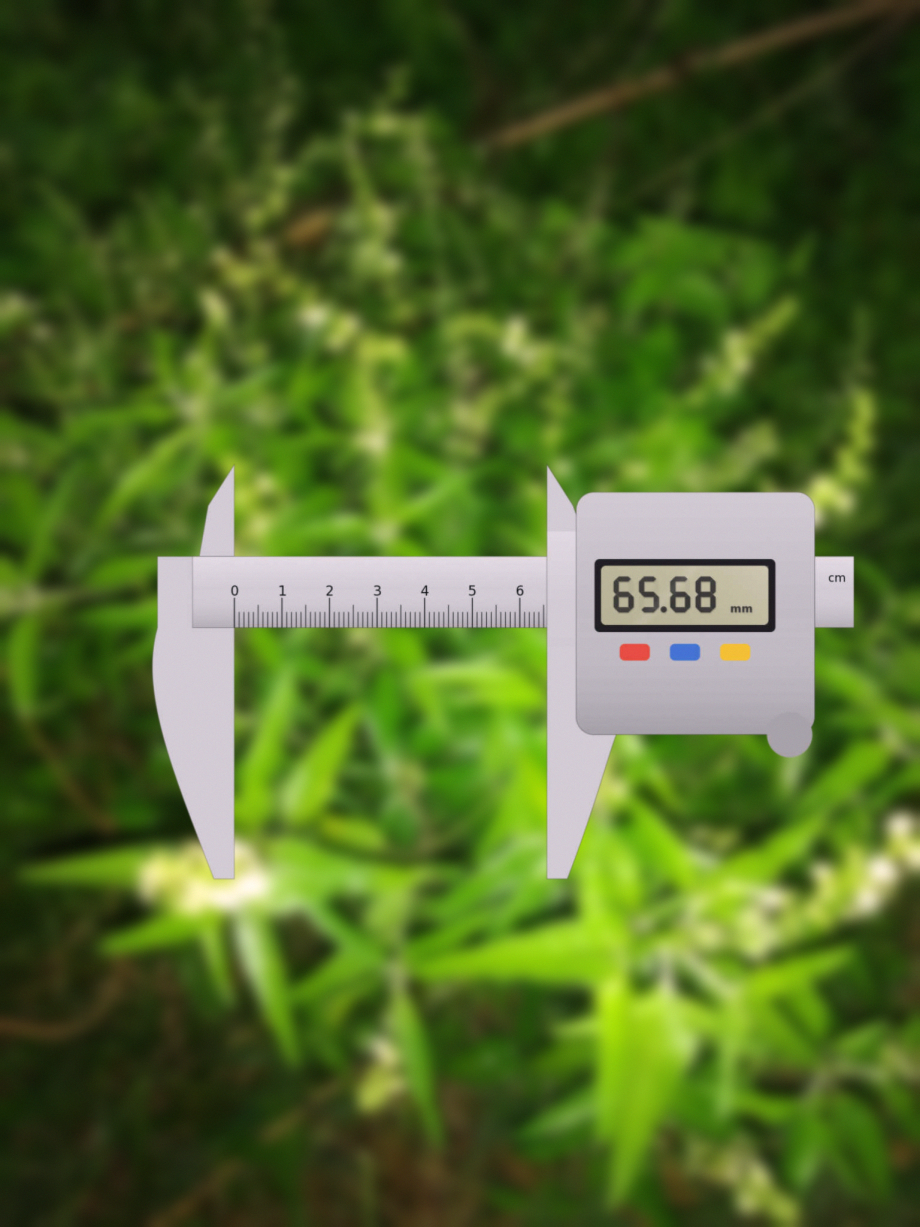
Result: 65.68 mm
